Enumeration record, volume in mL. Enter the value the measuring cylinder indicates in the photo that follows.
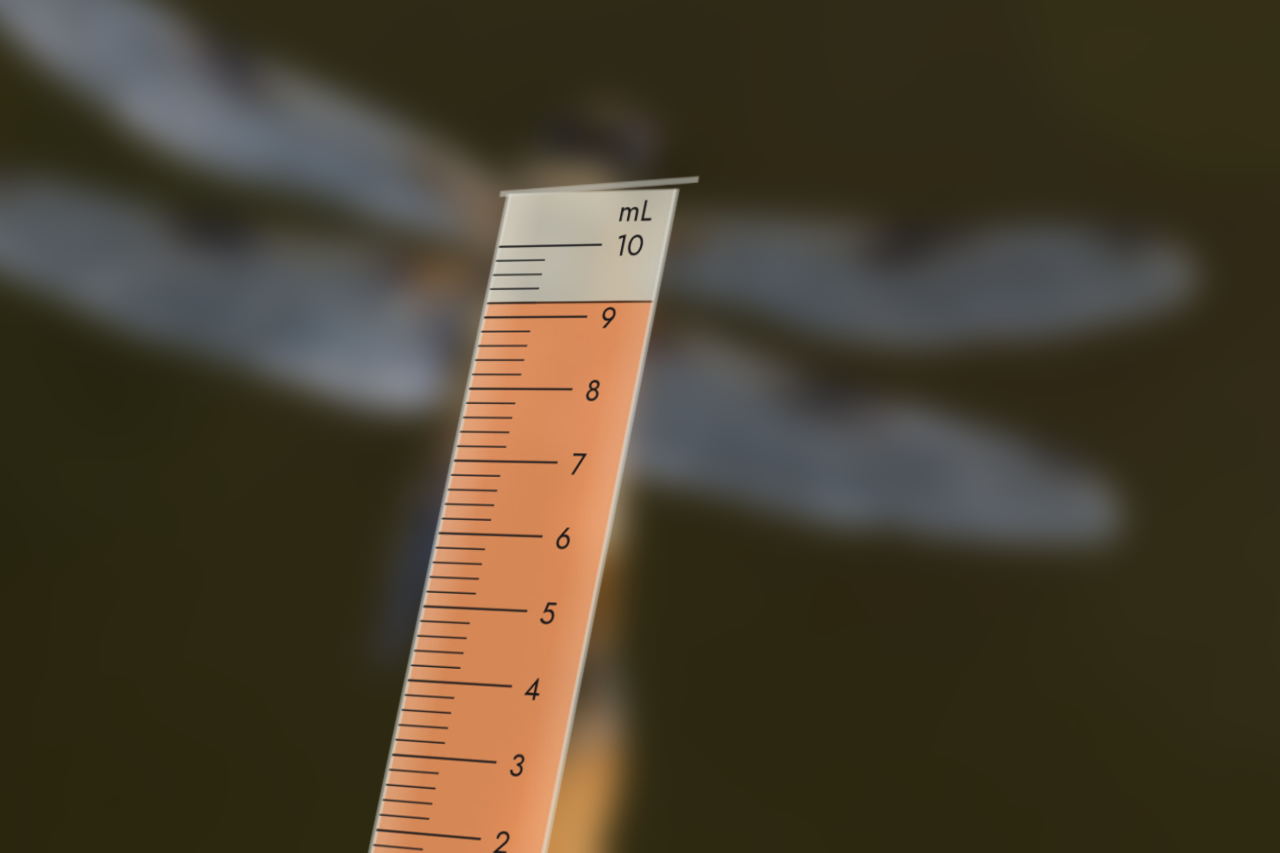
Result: 9.2 mL
